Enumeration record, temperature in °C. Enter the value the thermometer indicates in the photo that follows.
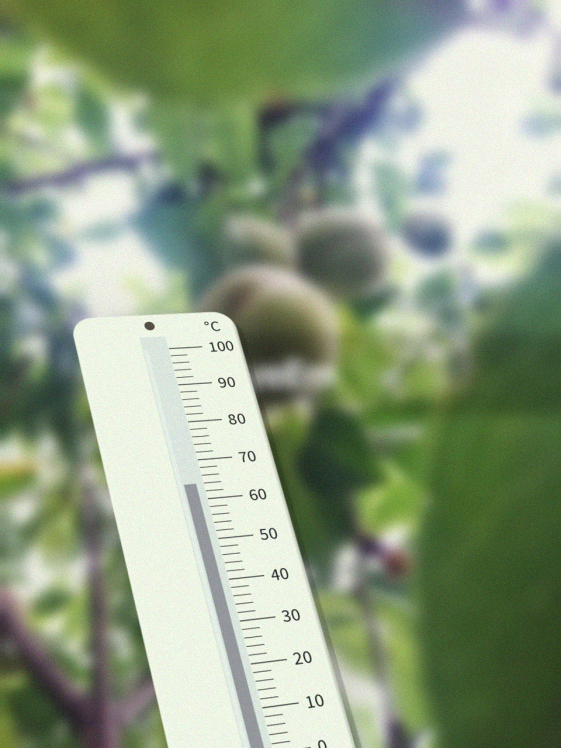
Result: 64 °C
